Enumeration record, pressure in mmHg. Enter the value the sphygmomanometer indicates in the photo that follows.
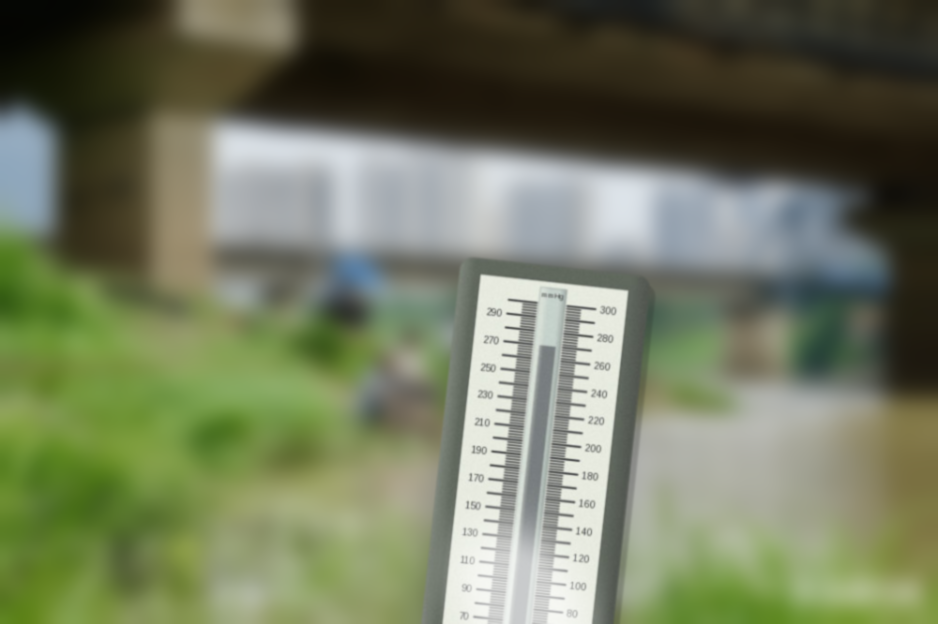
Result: 270 mmHg
